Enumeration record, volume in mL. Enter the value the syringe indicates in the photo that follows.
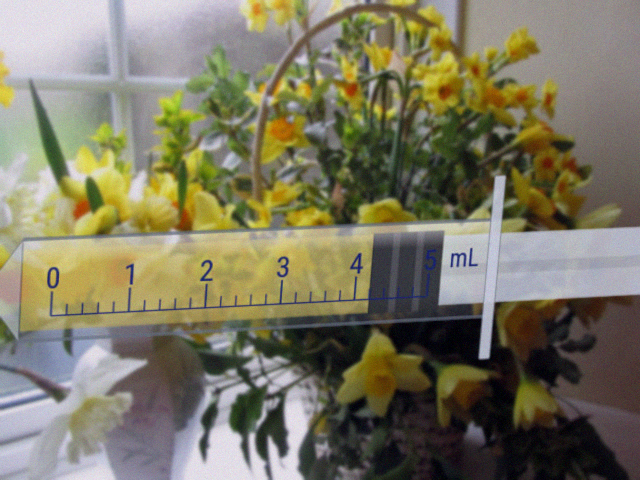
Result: 4.2 mL
